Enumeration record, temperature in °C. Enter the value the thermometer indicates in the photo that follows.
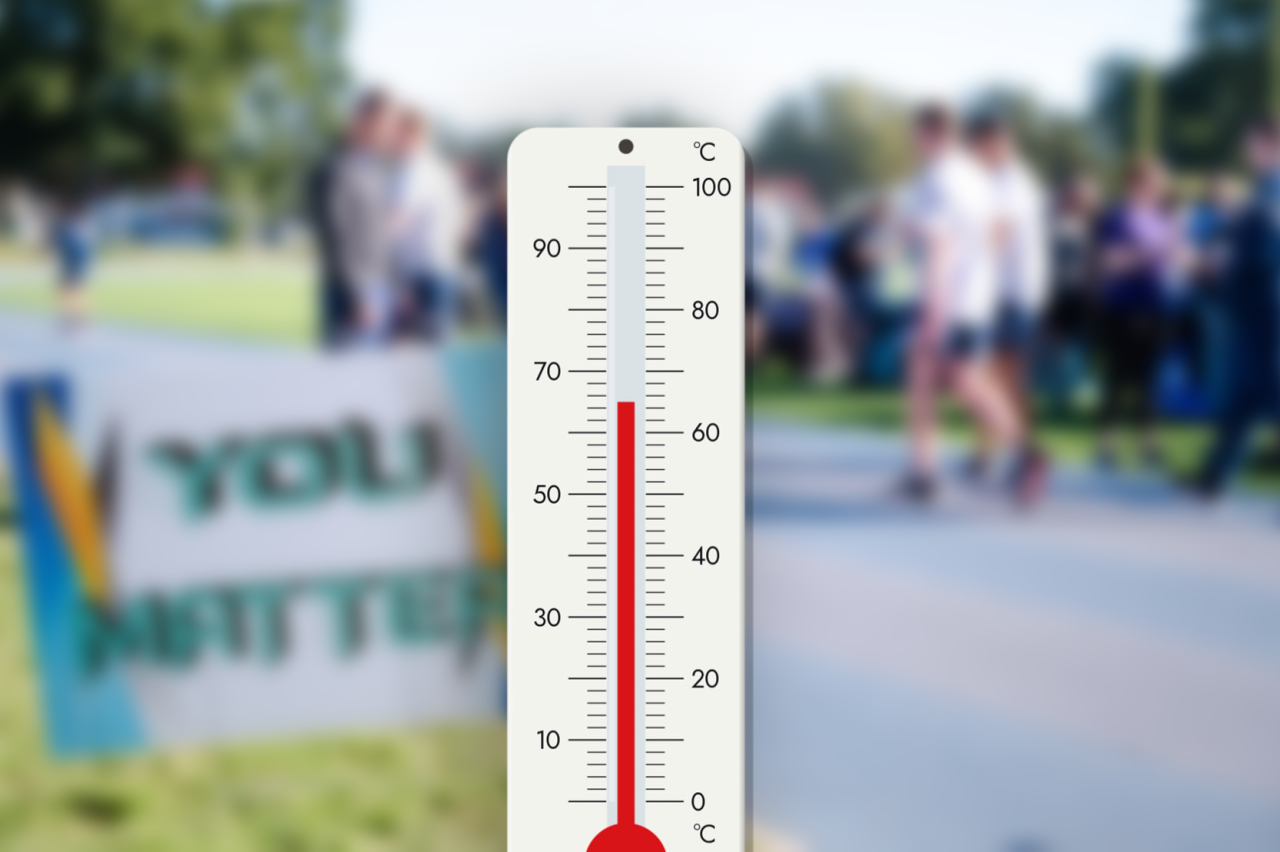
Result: 65 °C
